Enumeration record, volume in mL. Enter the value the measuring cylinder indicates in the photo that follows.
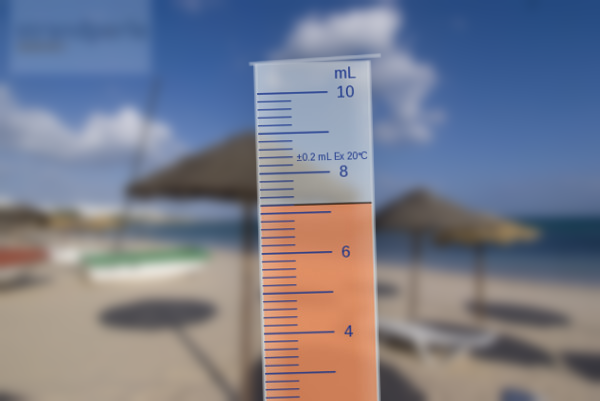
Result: 7.2 mL
